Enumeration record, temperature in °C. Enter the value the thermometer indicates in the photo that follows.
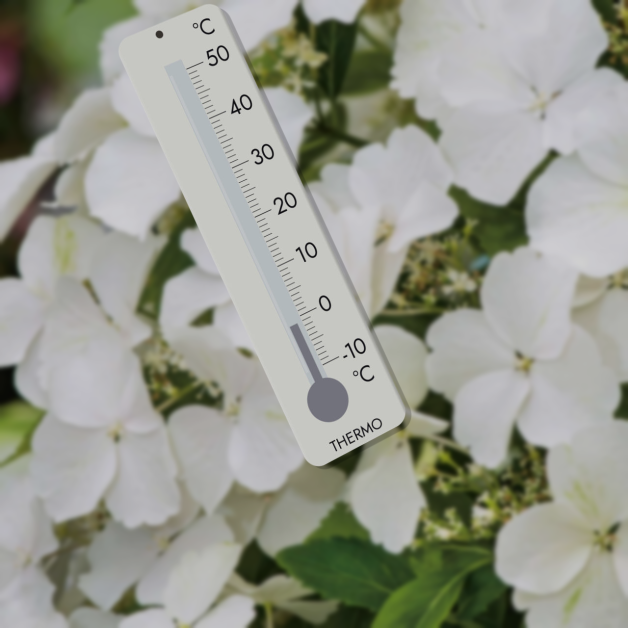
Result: -1 °C
